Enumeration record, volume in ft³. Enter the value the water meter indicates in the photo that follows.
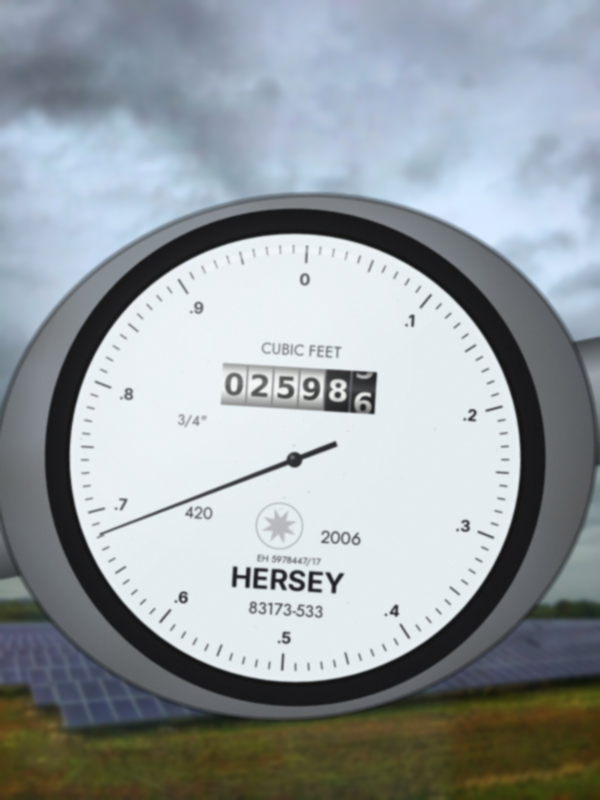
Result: 25985.68 ft³
